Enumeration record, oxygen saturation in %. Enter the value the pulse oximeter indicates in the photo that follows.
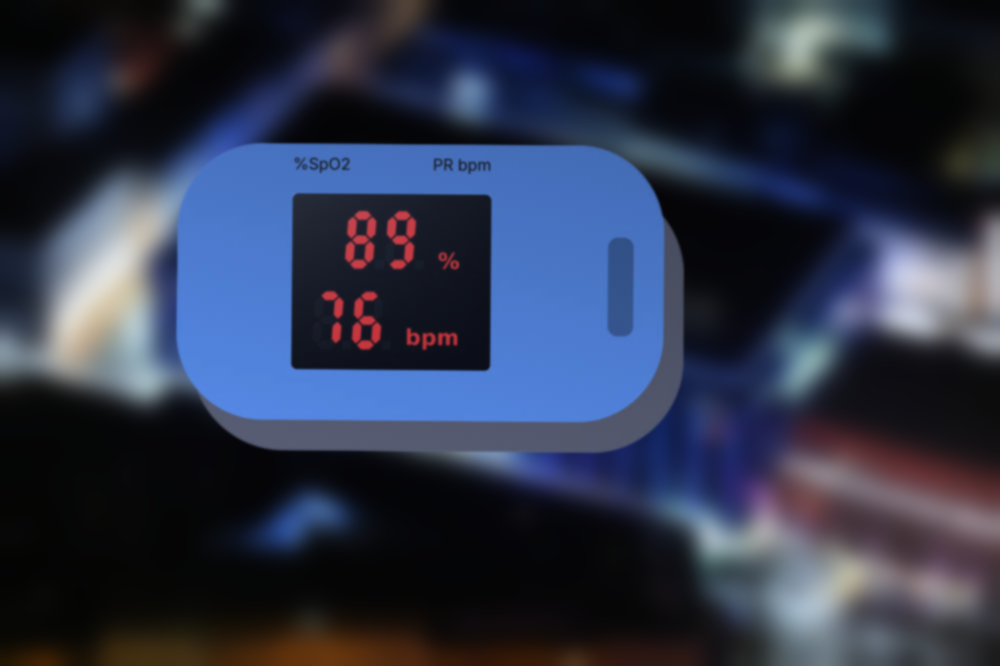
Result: 89 %
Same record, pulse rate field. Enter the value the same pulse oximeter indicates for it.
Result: 76 bpm
